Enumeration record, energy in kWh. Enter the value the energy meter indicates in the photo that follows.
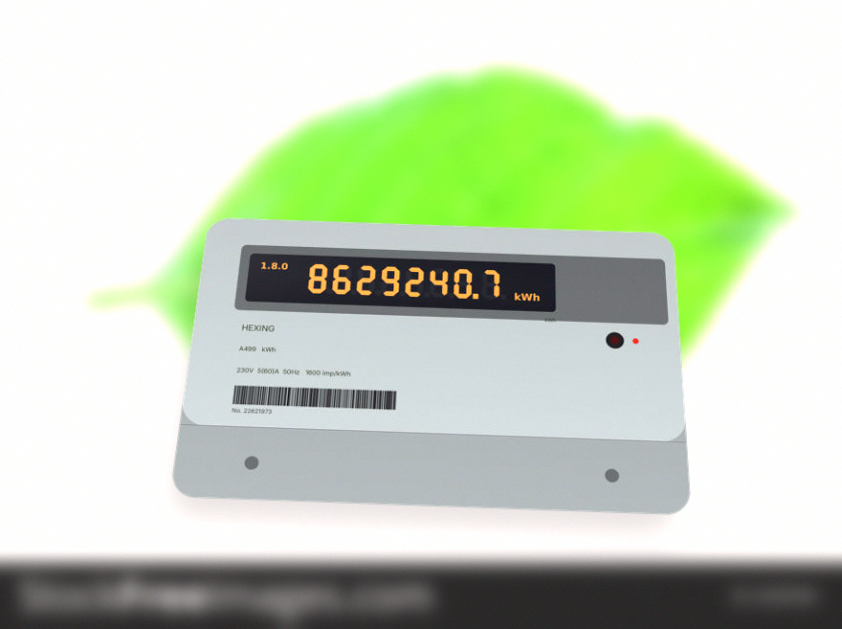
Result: 8629240.7 kWh
